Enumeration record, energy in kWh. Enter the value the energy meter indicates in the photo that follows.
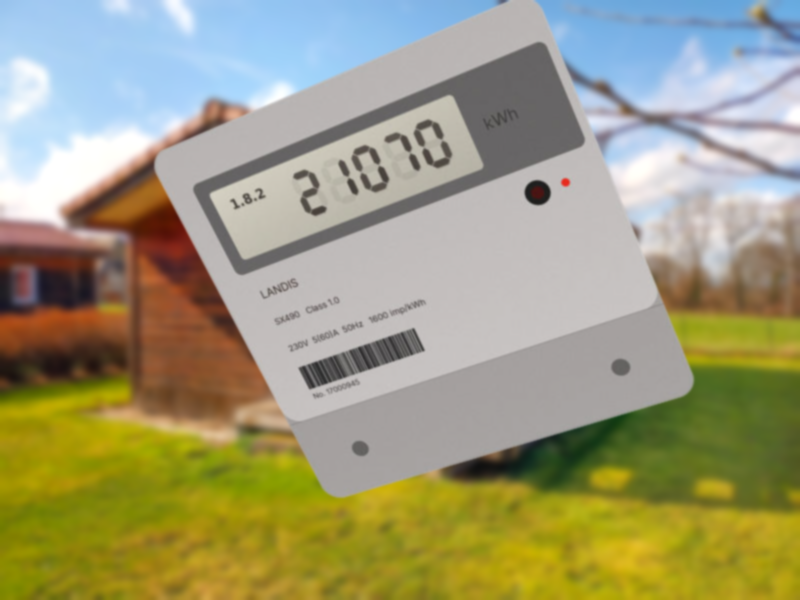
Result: 21070 kWh
